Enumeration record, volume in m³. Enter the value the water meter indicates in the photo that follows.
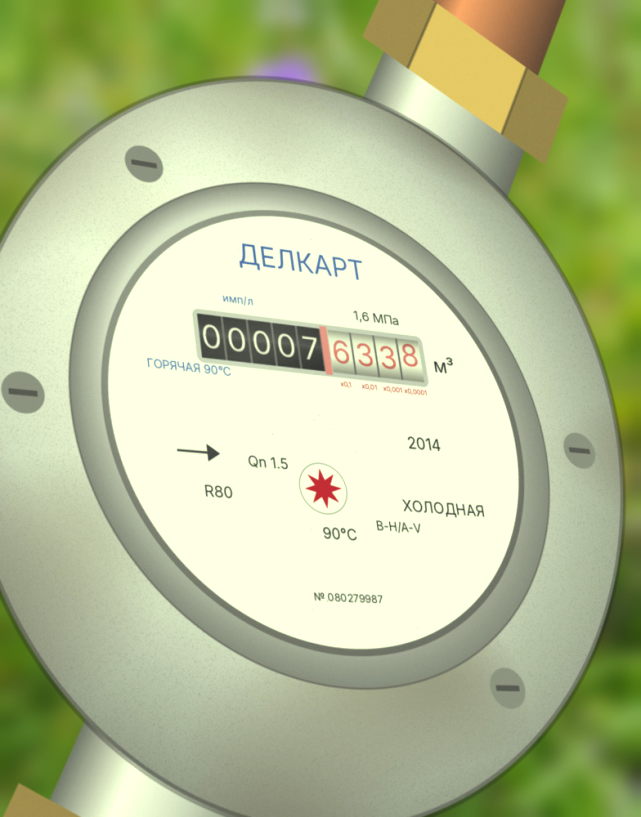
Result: 7.6338 m³
